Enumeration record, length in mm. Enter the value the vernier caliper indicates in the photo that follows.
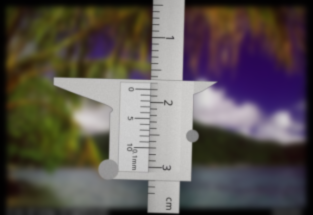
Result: 18.0 mm
